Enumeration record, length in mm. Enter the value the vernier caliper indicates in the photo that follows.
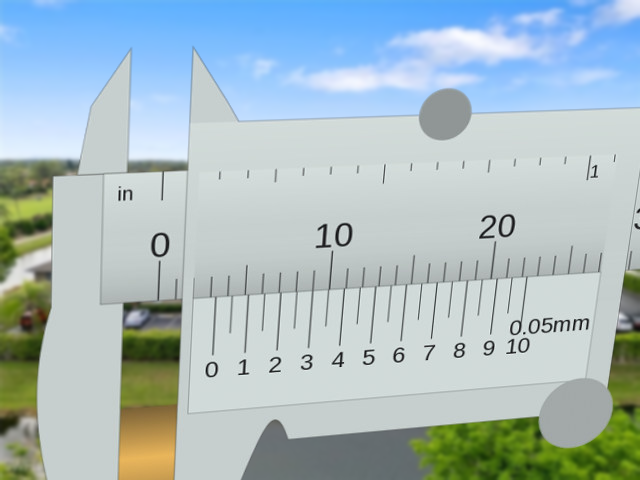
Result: 3.3 mm
